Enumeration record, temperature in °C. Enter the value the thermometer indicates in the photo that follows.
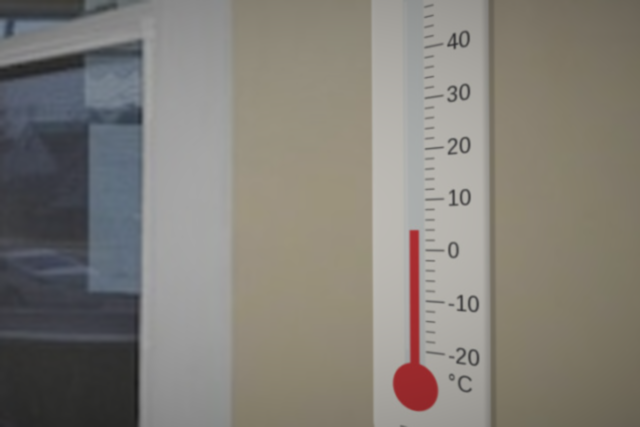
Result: 4 °C
